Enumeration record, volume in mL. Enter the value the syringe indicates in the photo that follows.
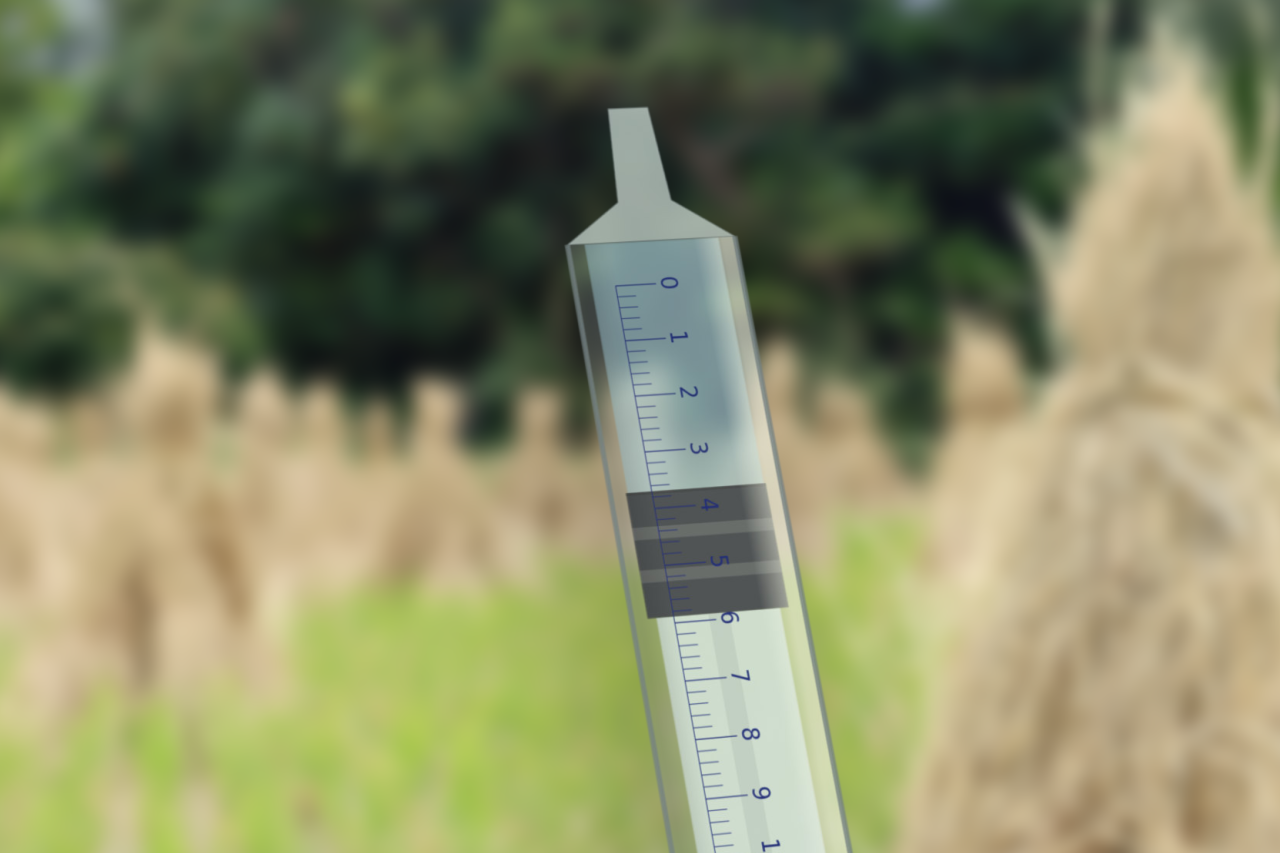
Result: 3.7 mL
